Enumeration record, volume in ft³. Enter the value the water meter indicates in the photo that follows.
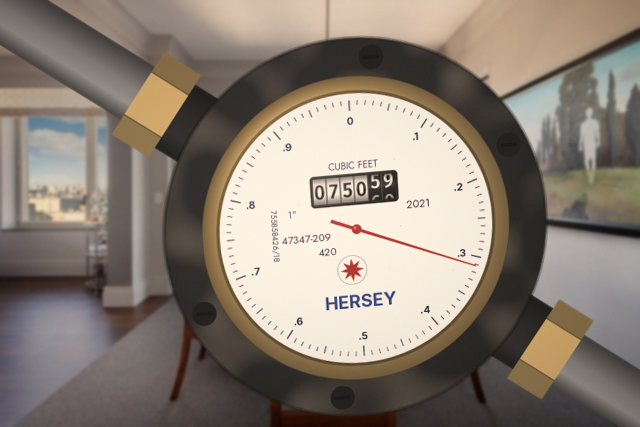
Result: 75059.31 ft³
